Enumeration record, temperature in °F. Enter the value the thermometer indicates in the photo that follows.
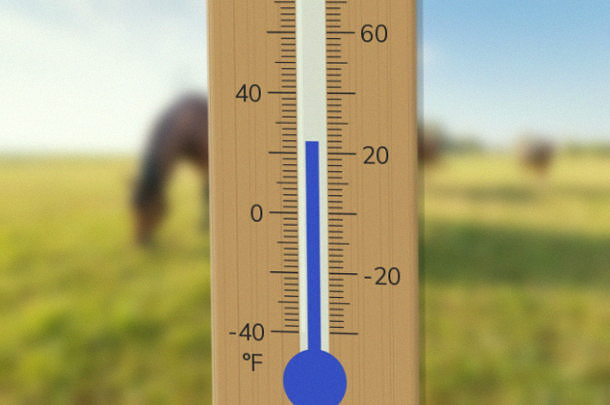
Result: 24 °F
